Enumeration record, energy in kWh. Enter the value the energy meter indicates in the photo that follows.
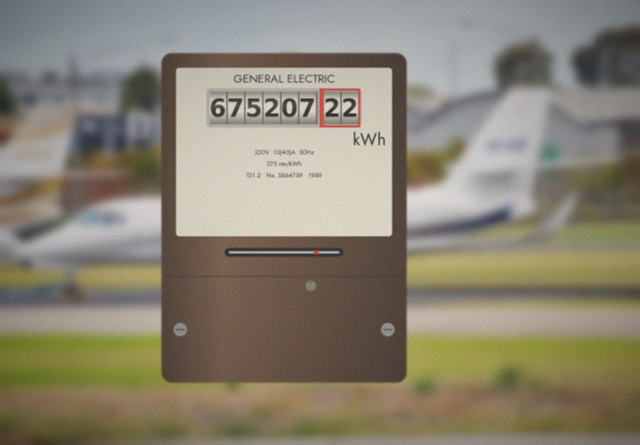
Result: 675207.22 kWh
